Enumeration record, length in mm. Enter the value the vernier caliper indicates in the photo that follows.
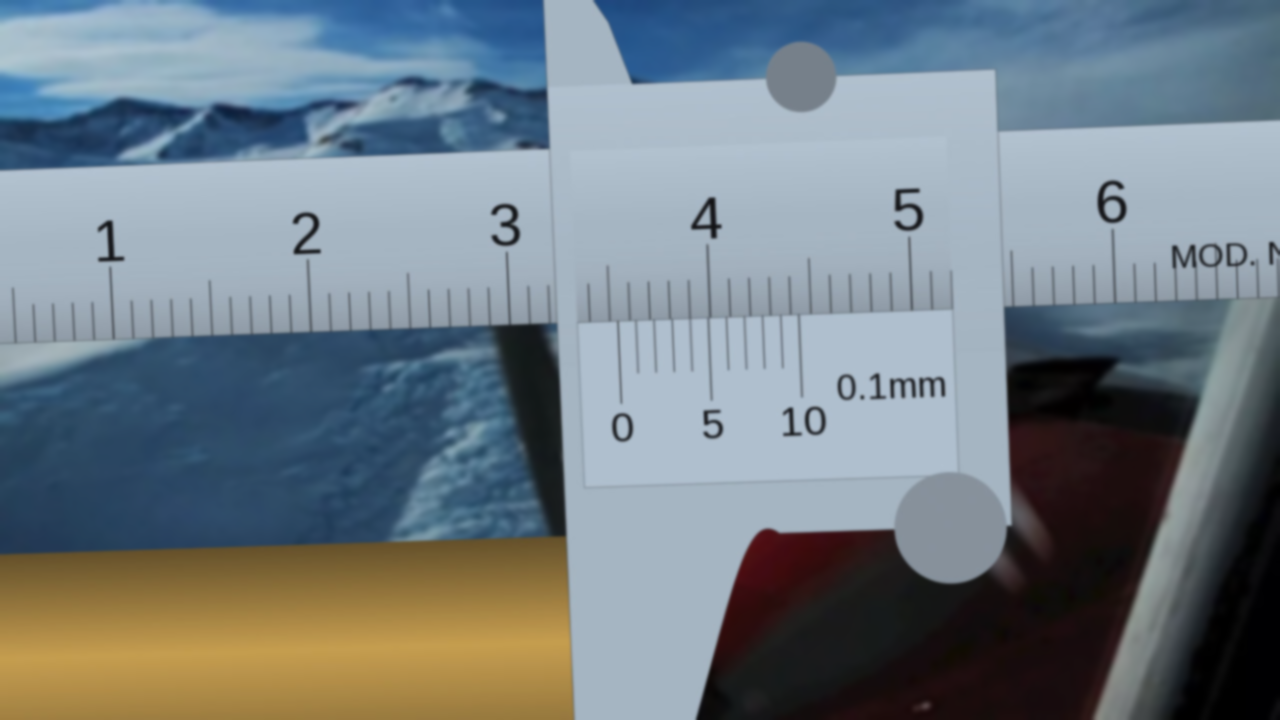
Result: 35.4 mm
